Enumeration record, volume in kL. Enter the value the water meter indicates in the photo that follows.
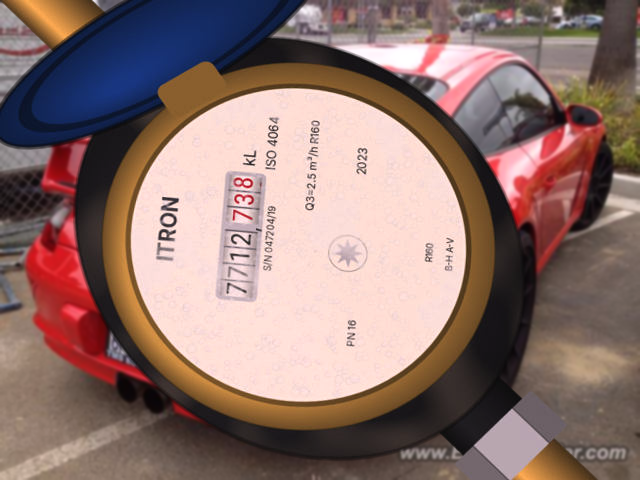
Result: 7712.738 kL
